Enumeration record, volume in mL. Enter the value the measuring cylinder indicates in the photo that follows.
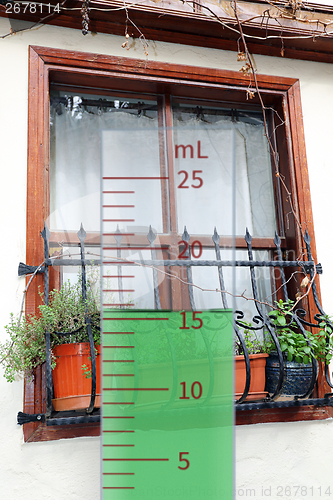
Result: 15.5 mL
